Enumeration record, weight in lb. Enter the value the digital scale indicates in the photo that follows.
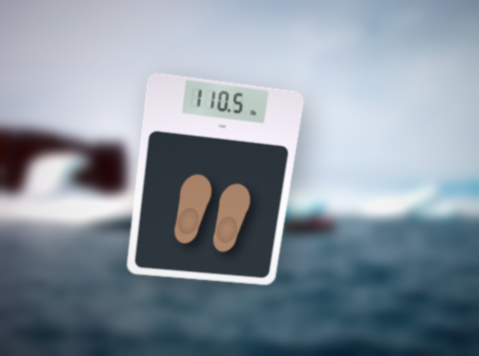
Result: 110.5 lb
